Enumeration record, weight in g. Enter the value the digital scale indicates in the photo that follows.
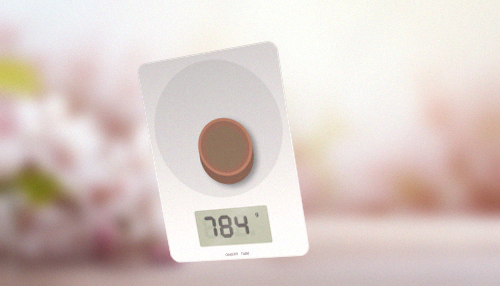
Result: 784 g
